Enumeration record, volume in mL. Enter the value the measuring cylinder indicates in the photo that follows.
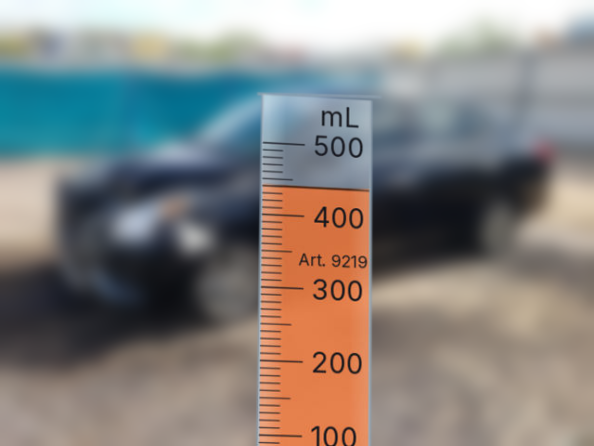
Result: 440 mL
